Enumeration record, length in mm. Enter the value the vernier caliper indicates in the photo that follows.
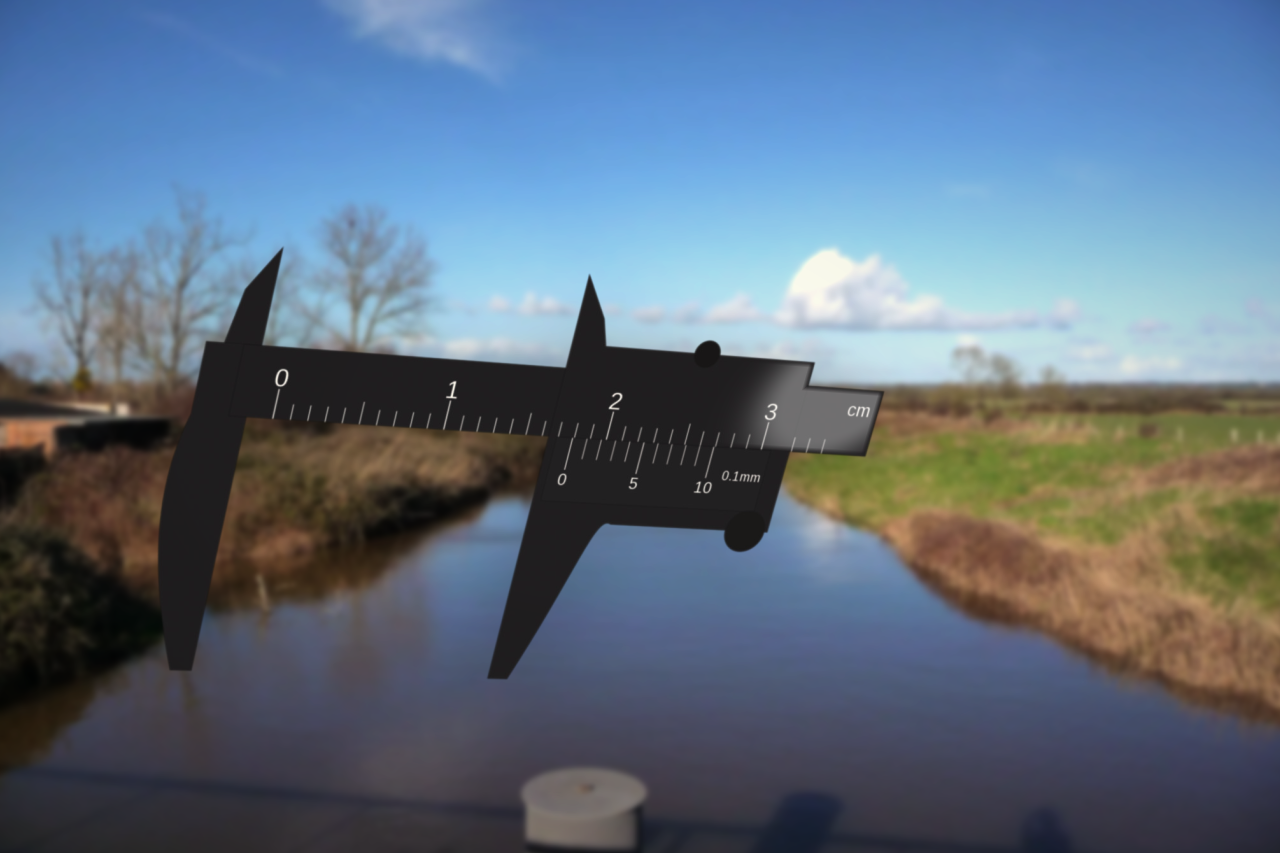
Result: 17.9 mm
